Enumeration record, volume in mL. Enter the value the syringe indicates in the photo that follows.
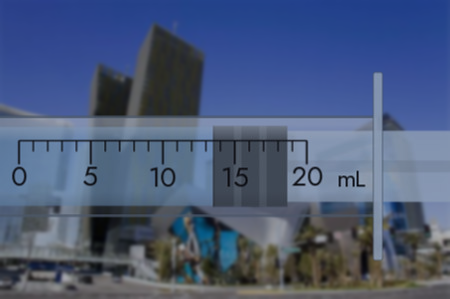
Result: 13.5 mL
